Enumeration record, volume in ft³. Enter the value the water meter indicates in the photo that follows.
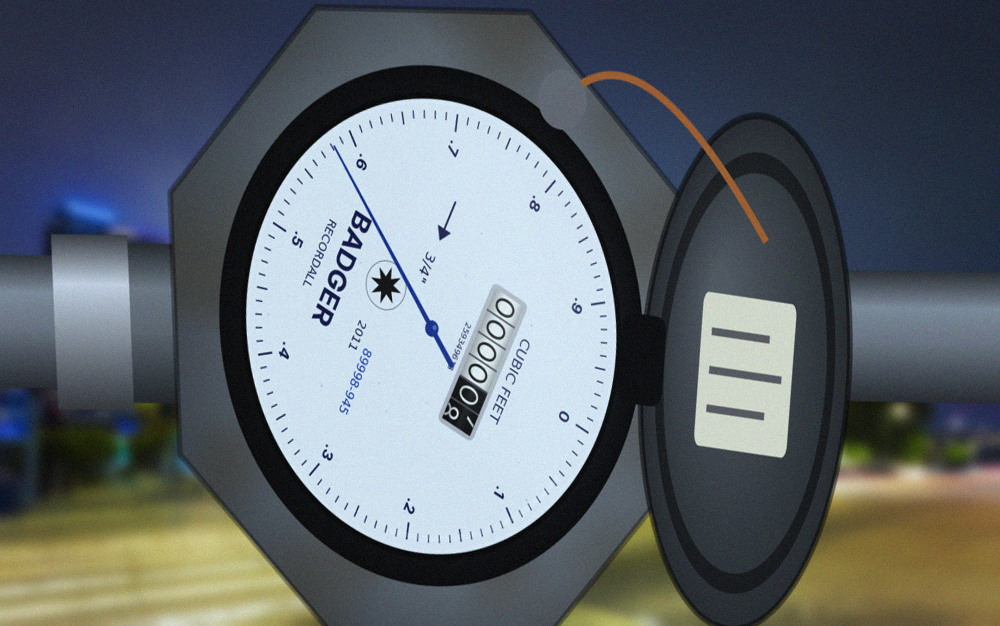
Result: 7.58 ft³
